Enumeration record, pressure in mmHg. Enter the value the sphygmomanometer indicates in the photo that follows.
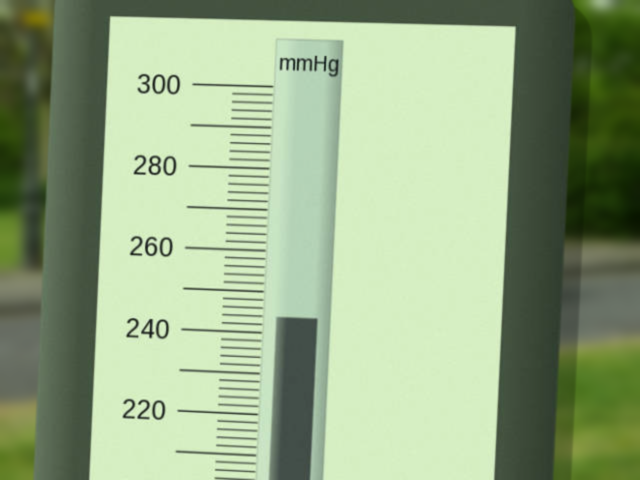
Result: 244 mmHg
